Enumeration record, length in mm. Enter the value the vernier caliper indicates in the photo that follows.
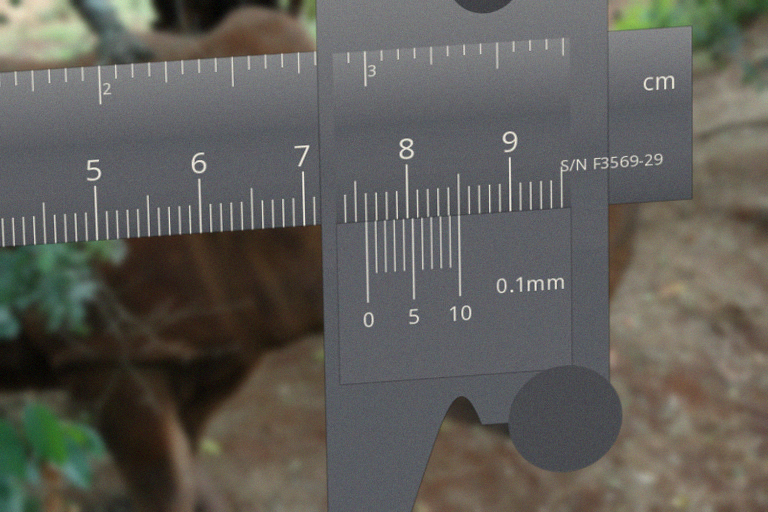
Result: 76.0 mm
